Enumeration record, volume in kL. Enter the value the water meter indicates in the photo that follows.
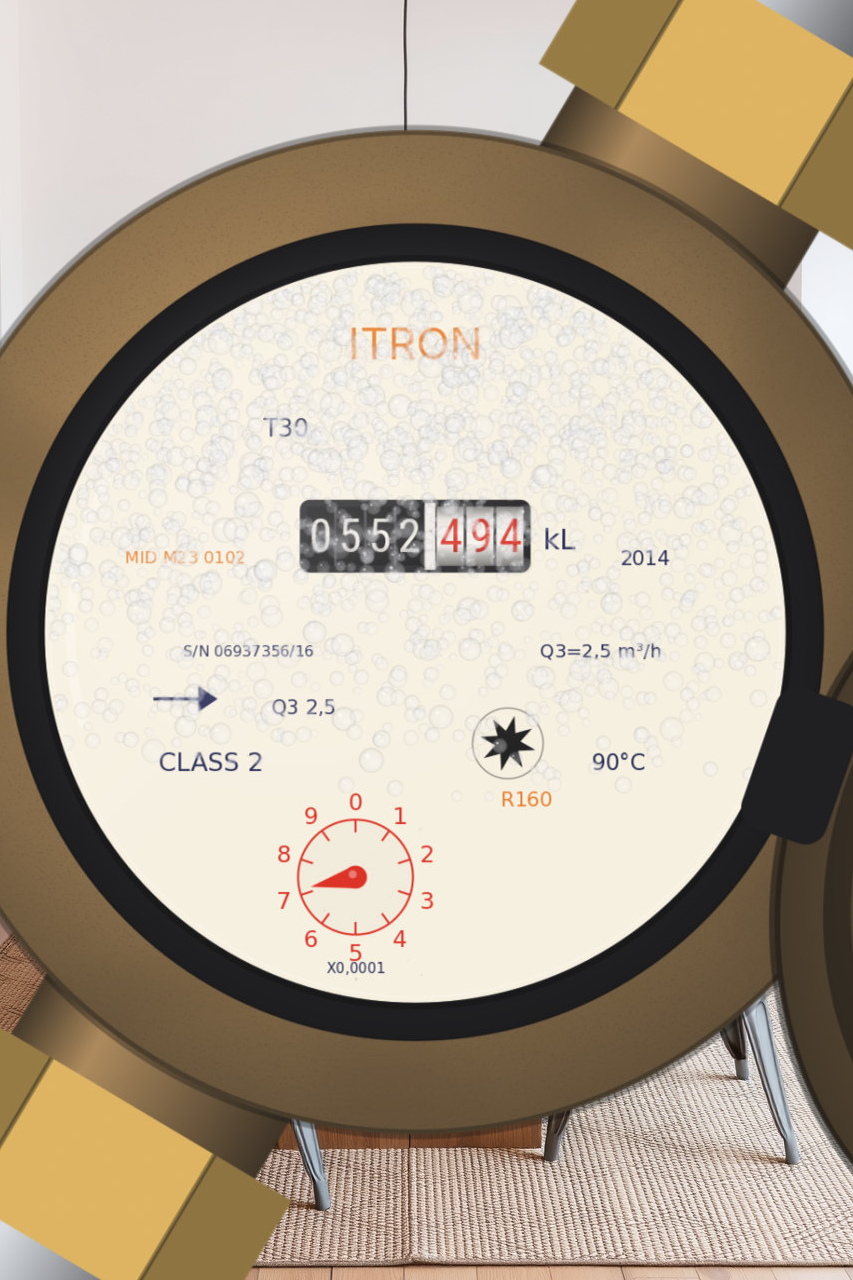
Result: 552.4947 kL
